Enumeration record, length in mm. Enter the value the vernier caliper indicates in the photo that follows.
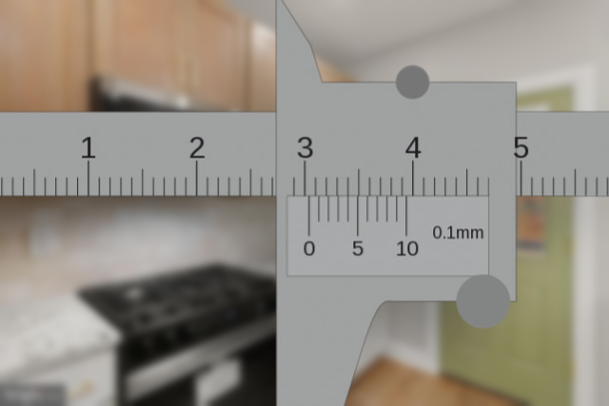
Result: 30.4 mm
